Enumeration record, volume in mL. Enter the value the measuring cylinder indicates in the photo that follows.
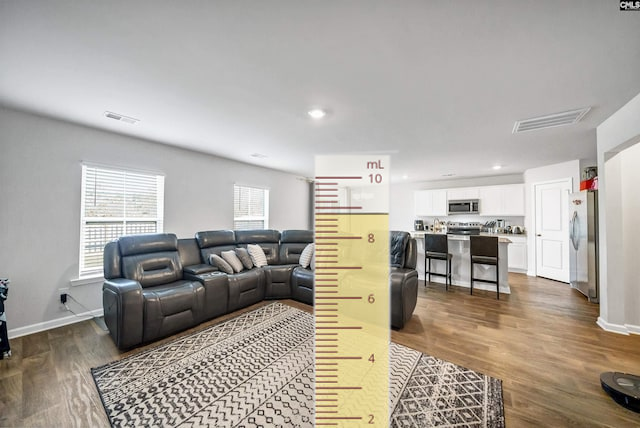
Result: 8.8 mL
